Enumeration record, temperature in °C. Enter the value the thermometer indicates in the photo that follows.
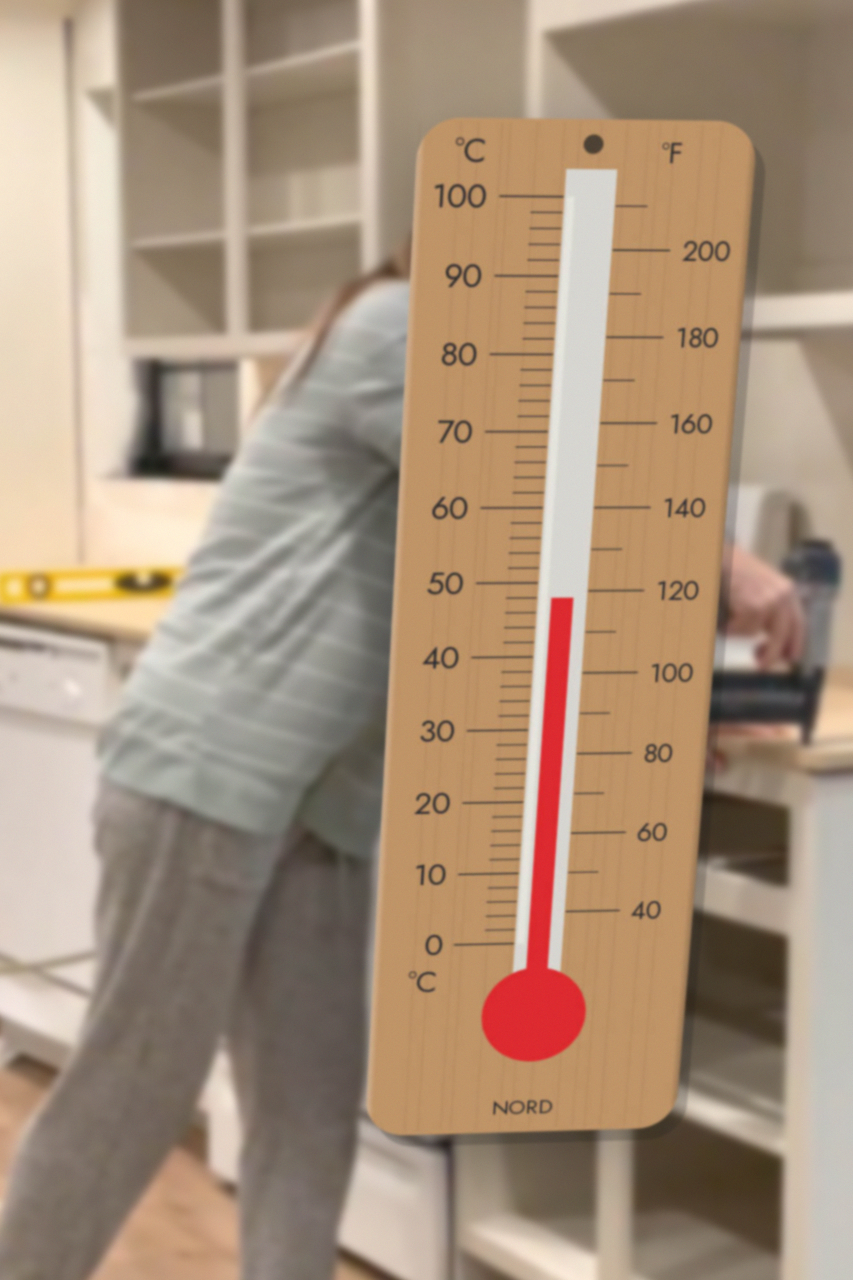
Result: 48 °C
